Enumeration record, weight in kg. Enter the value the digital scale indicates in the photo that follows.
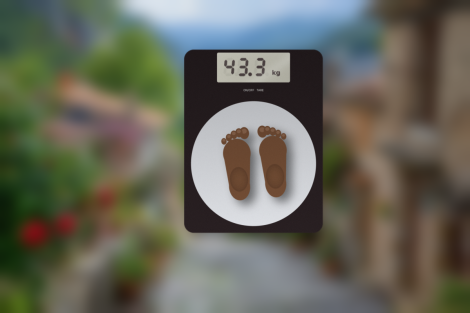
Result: 43.3 kg
